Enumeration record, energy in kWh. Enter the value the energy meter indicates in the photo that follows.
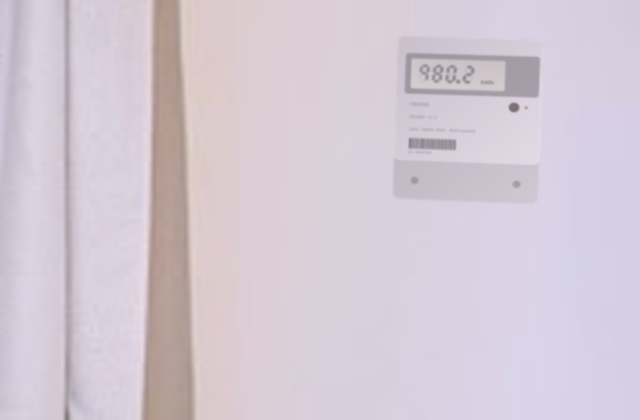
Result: 980.2 kWh
